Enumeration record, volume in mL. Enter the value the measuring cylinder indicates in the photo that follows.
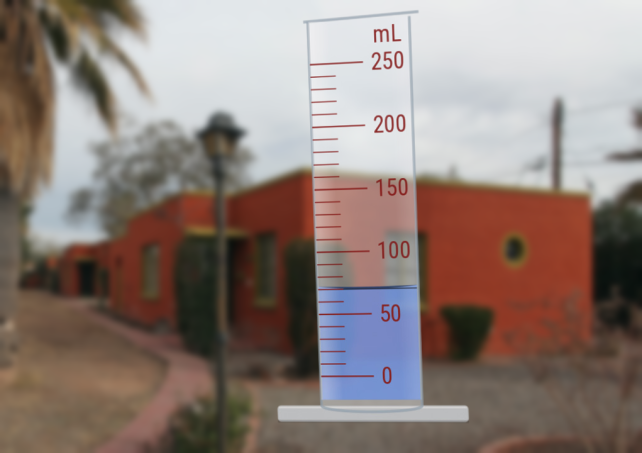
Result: 70 mL
